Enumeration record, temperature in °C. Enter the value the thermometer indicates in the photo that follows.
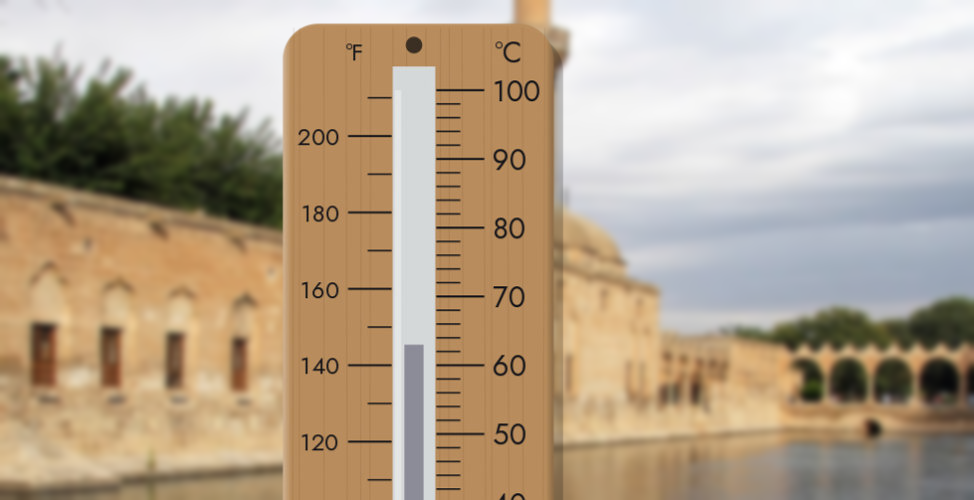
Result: 63 °C
